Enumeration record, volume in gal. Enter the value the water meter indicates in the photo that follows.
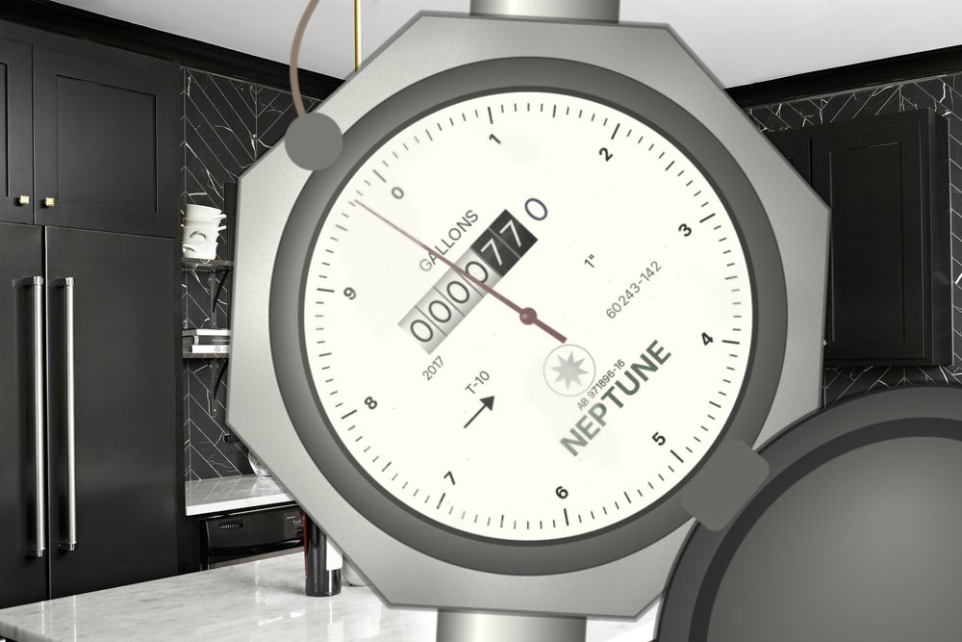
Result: 769.7 gal
